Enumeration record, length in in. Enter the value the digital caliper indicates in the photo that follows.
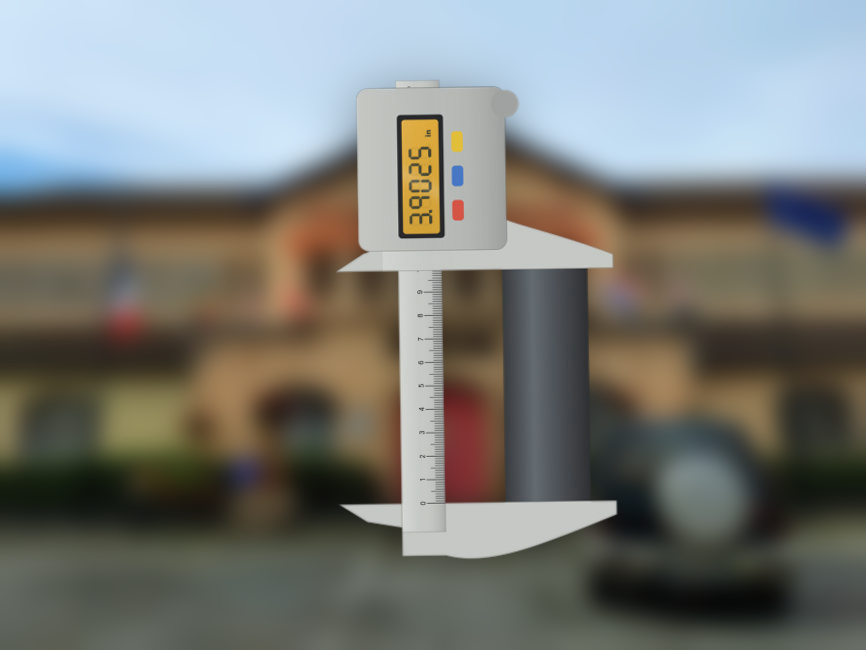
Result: 3.9025 in
